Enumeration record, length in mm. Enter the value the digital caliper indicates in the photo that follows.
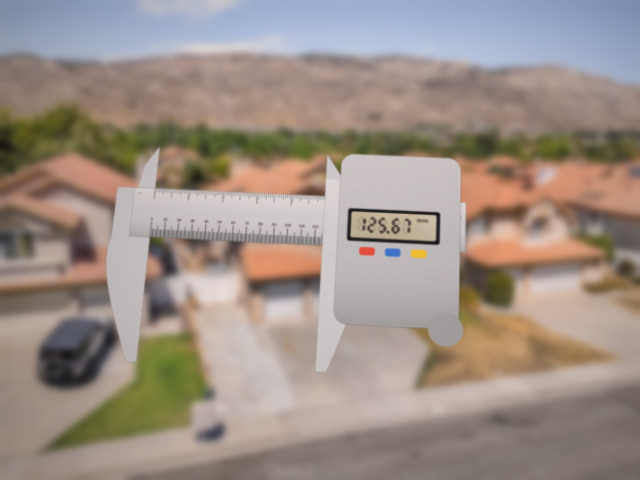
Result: 125.67 mm
